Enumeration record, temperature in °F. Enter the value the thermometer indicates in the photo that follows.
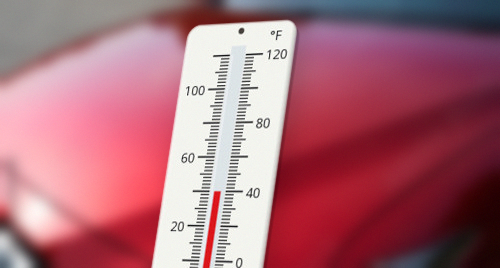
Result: 40 °F
